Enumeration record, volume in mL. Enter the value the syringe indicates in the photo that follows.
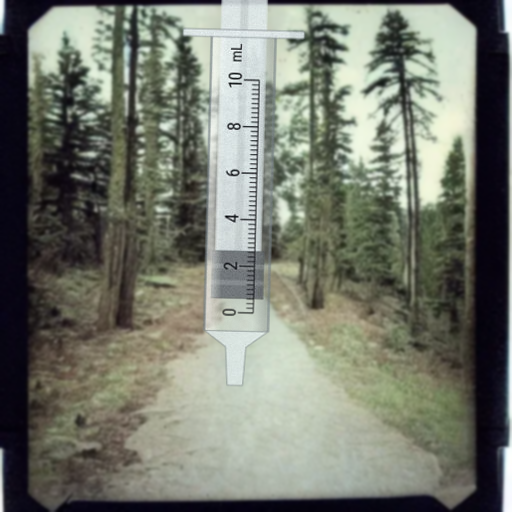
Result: 0.6 mL
